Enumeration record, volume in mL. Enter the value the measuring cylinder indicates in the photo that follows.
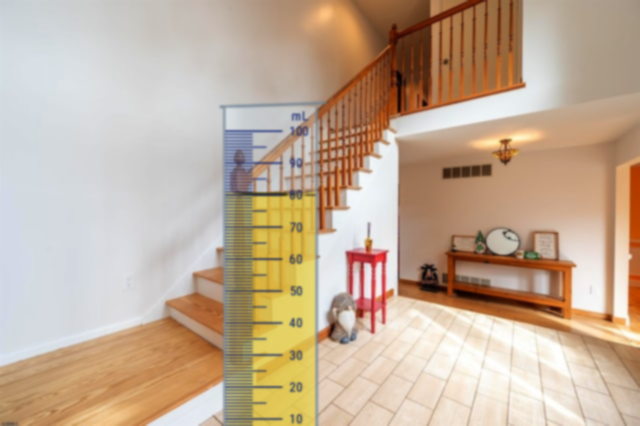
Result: 80 mL
